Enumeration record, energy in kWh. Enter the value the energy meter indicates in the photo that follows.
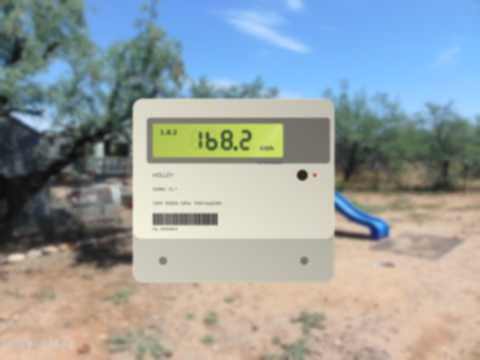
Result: 168.2 kWh
